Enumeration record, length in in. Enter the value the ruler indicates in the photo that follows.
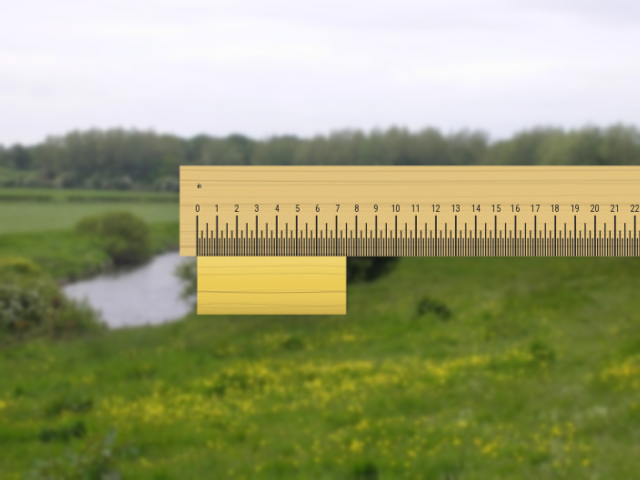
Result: 7.5 in
